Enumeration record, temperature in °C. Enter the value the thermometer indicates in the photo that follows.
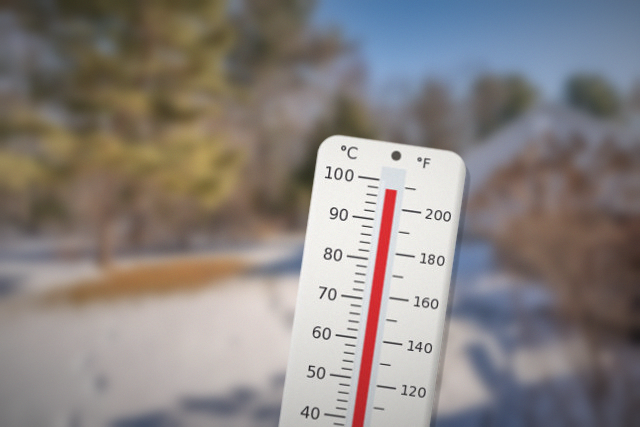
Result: 98 °C
